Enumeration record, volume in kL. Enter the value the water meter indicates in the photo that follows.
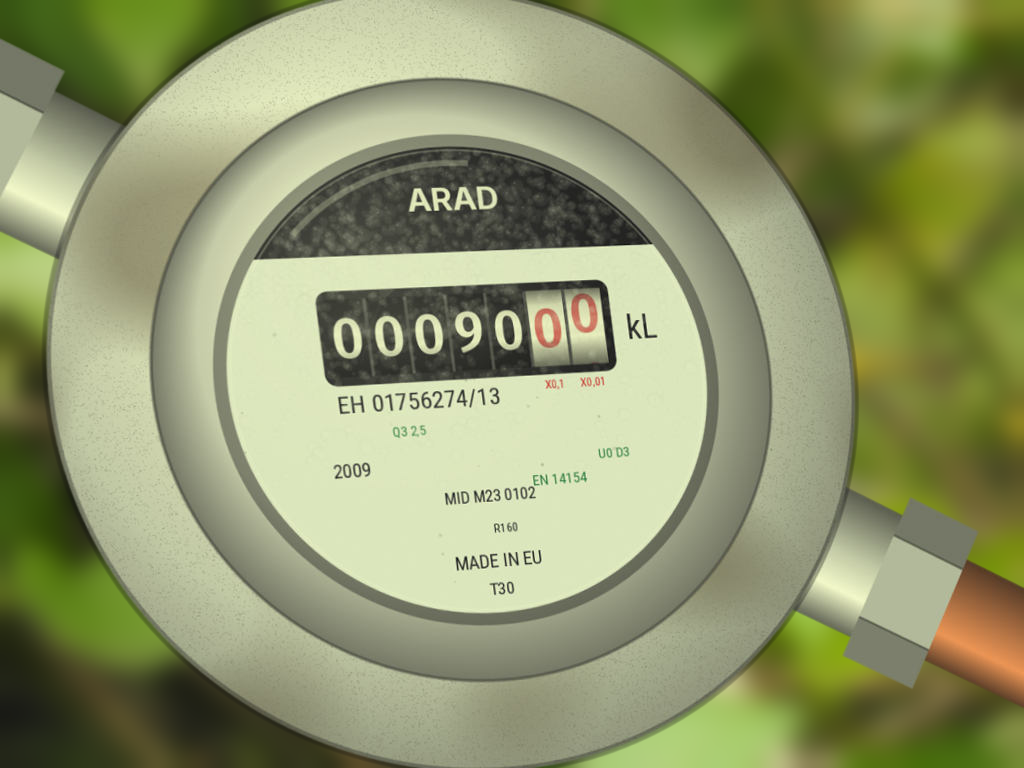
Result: 90.00 kL
